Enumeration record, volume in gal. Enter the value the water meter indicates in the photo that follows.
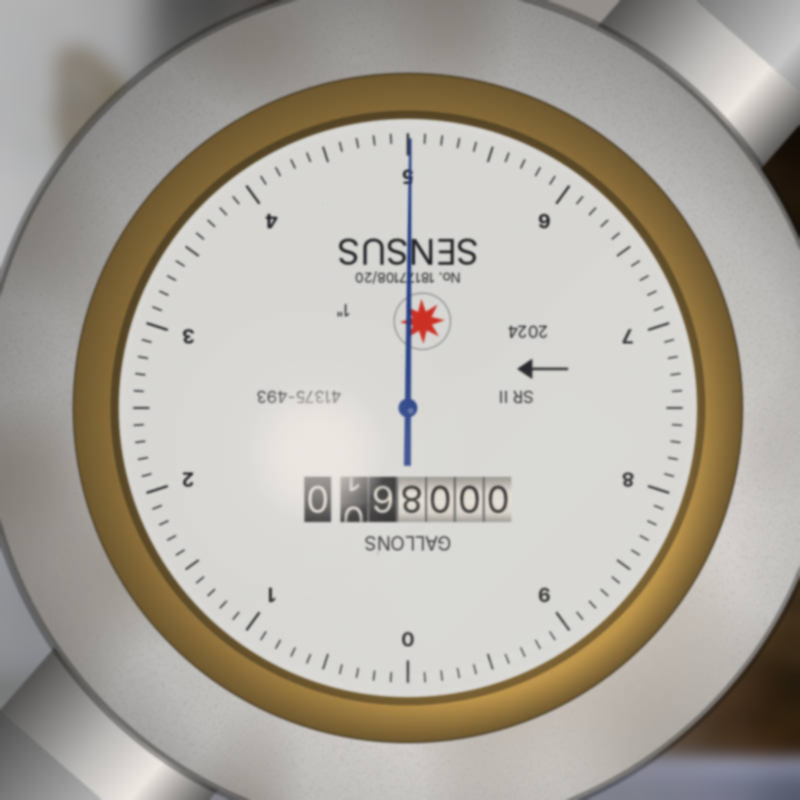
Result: 8605.0 gal
